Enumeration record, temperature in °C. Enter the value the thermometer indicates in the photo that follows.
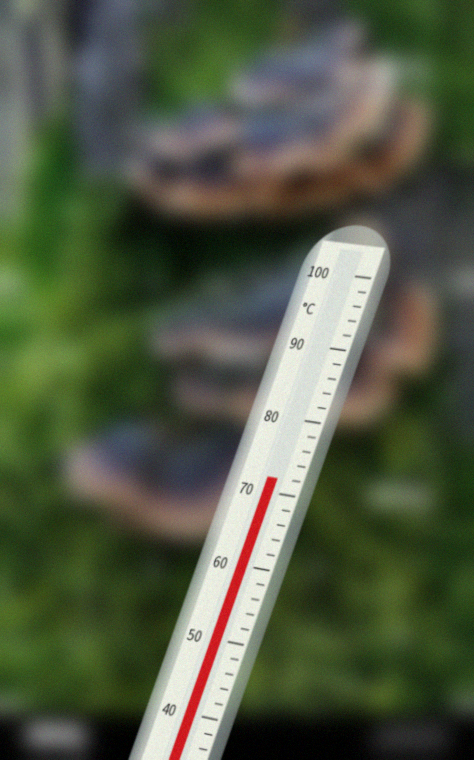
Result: 72 °C
